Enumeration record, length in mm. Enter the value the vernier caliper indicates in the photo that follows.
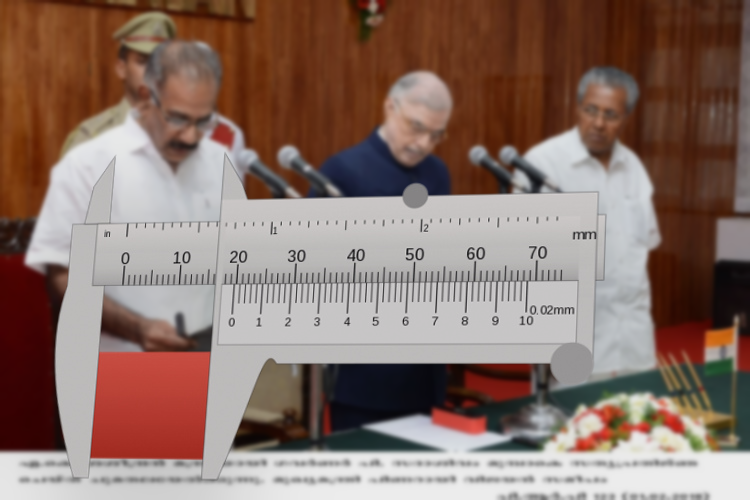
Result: 19.6 mm
